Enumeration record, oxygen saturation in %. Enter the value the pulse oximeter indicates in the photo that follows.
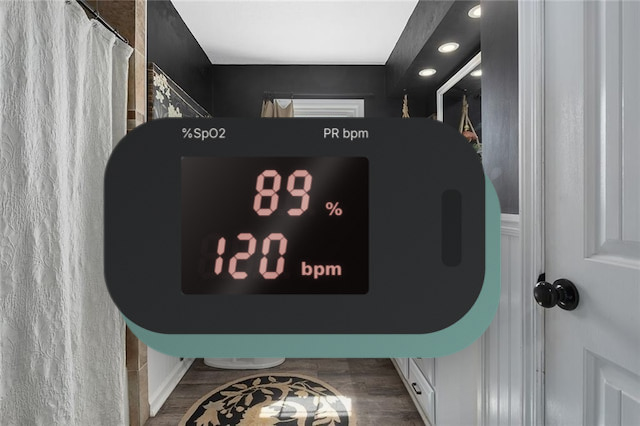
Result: 89 %
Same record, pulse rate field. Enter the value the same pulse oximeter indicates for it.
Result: 120 bpm
